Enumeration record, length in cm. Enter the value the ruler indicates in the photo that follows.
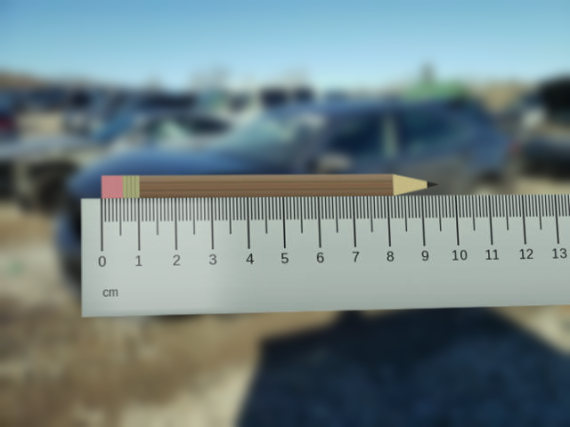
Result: 9.5 cm
